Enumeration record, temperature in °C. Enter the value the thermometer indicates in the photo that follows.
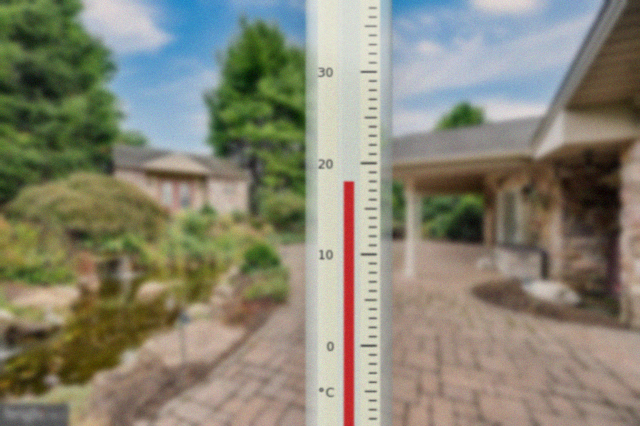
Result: 18 °C
